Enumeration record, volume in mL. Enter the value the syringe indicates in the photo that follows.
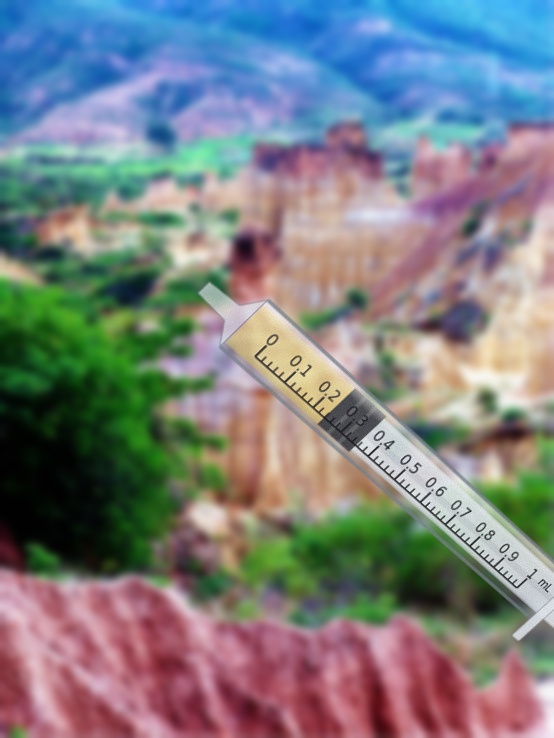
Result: 0.24 mL
